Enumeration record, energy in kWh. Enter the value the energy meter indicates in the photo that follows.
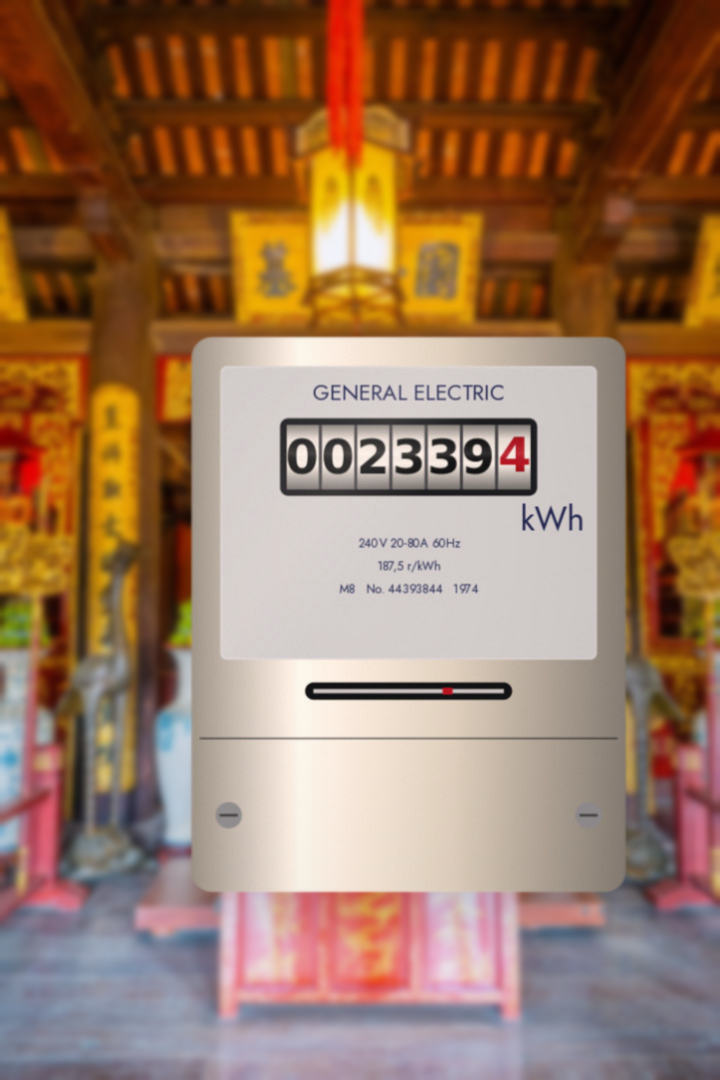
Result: 2339.4 kWh
